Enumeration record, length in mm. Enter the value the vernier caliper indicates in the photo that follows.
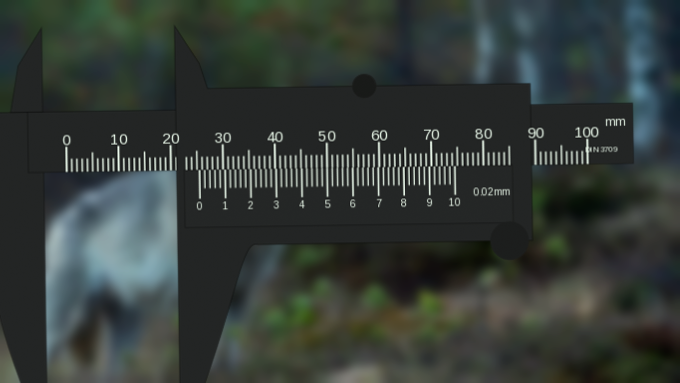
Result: 25.5 mm
